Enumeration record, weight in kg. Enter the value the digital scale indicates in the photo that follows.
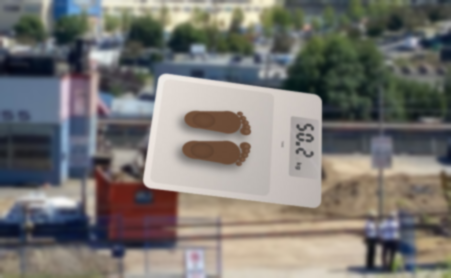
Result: 50.2 kg
